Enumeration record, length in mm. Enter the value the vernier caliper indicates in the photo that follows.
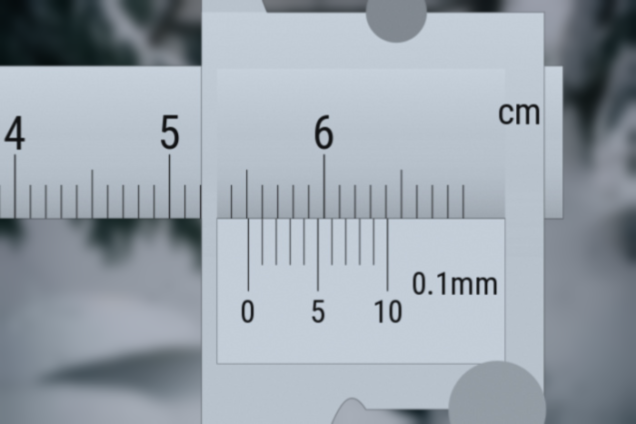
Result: 55.1 mm
